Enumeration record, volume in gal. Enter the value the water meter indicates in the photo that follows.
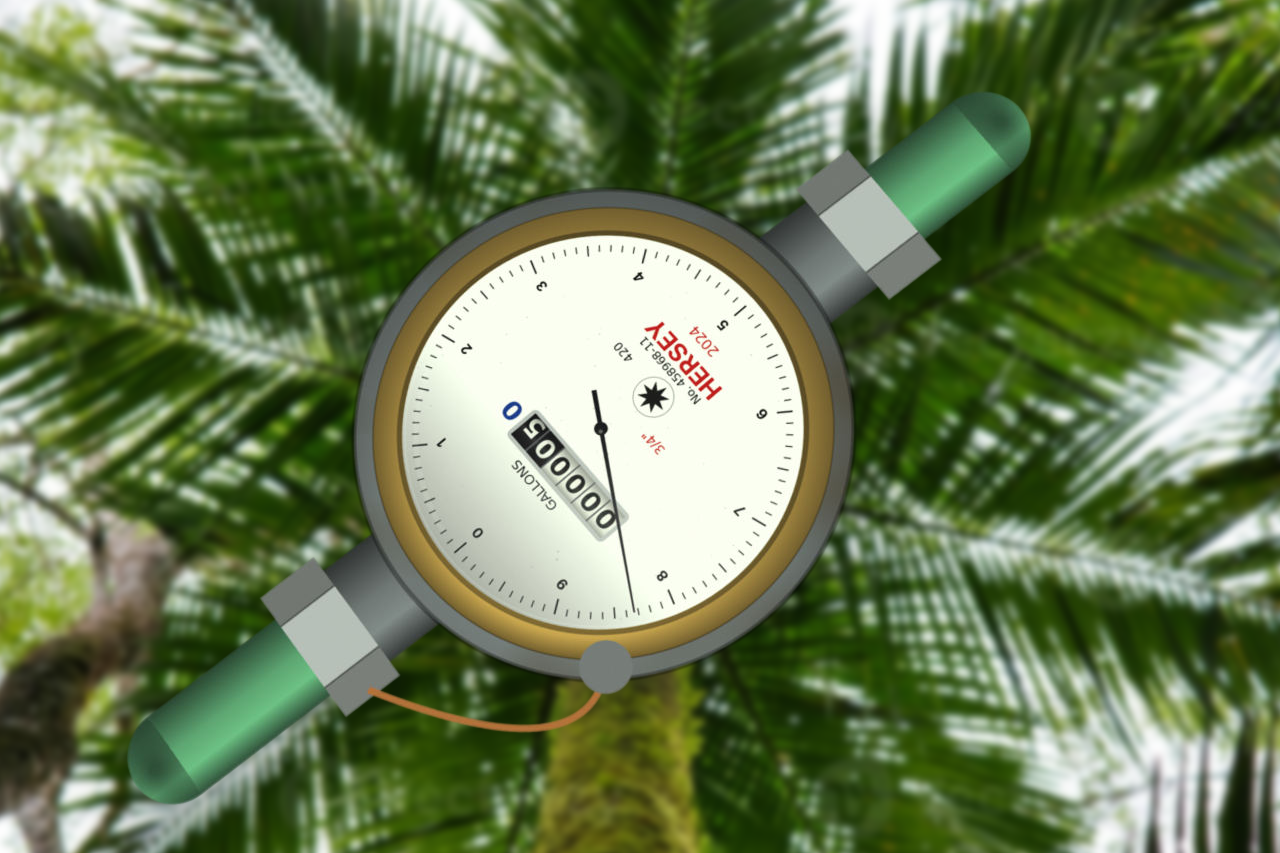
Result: 48.3 gal
